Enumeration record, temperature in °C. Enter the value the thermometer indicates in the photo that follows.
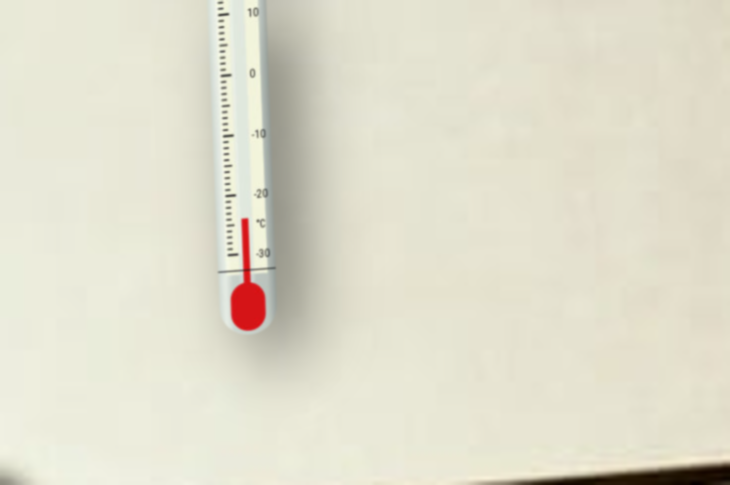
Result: -24 °C
